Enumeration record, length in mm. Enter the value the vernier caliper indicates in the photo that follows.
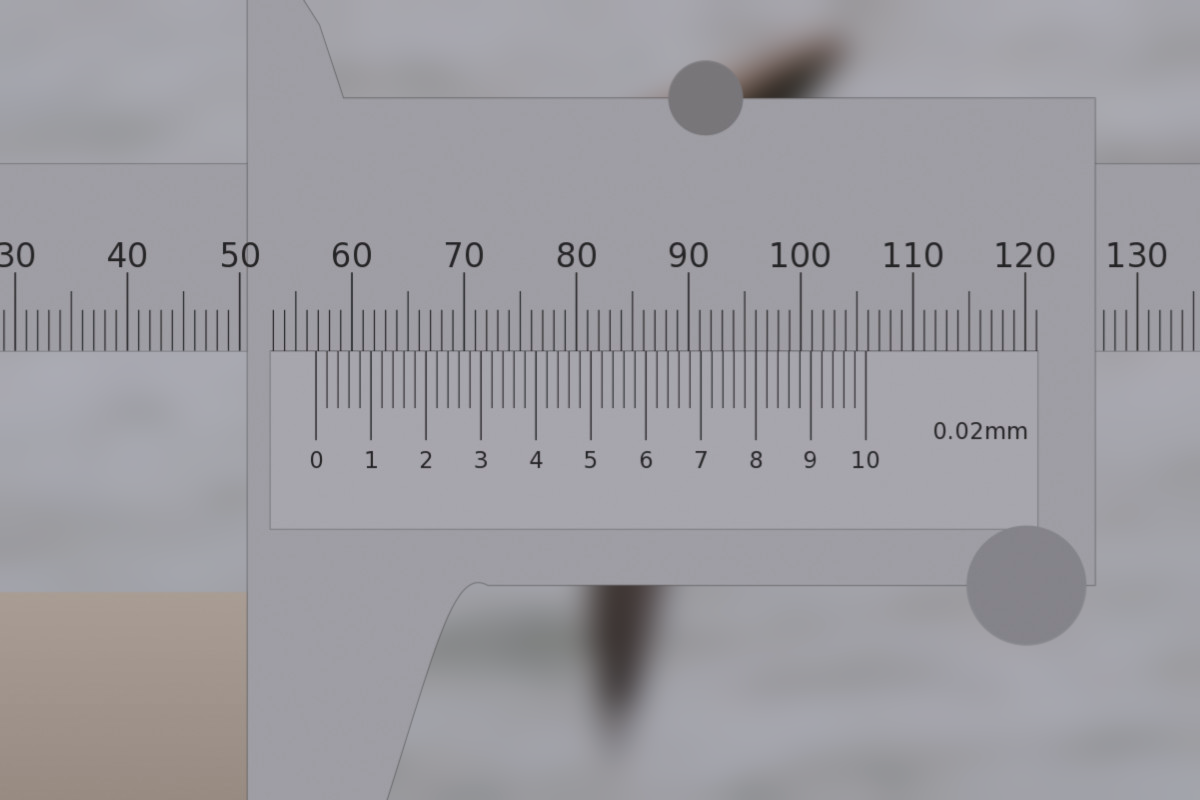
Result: 56.8 mm
